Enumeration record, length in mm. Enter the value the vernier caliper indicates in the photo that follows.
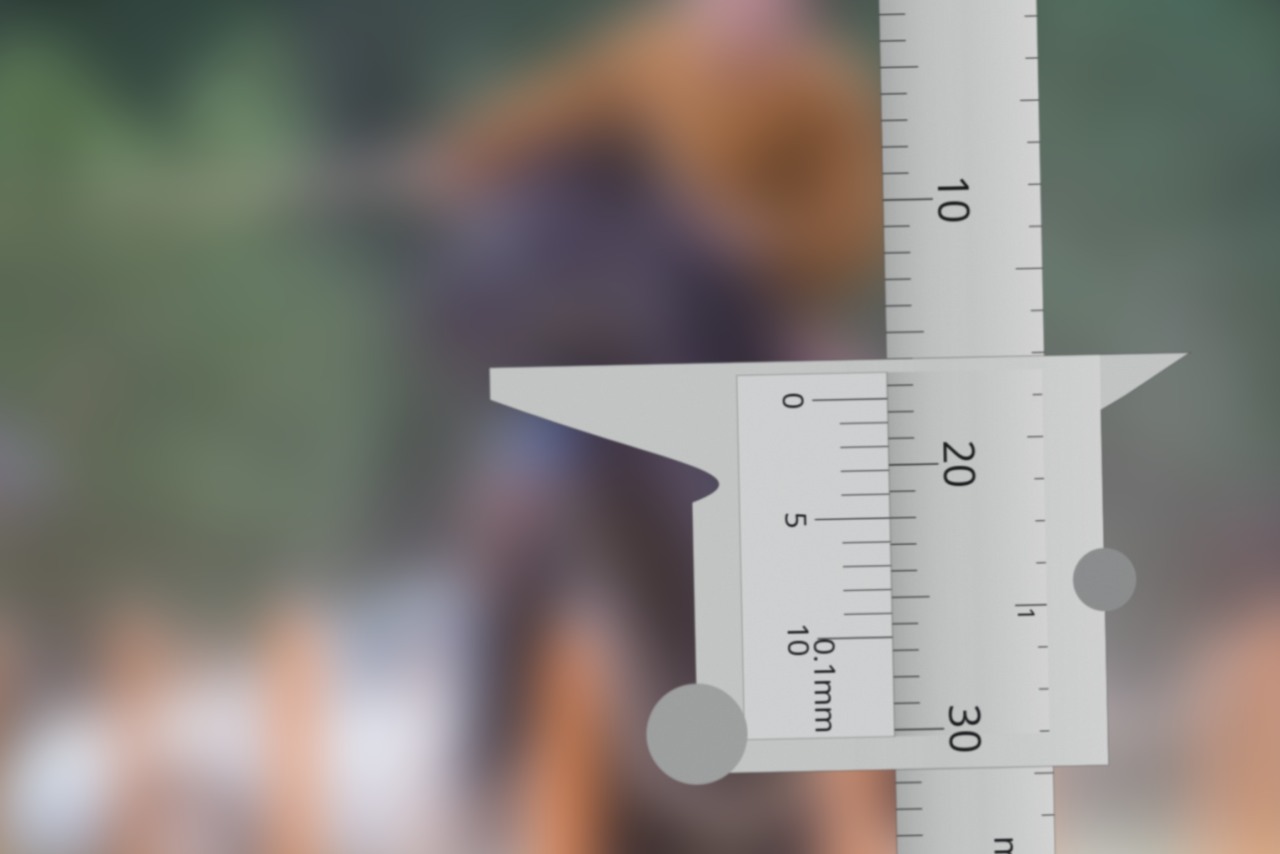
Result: 17.5 mm
